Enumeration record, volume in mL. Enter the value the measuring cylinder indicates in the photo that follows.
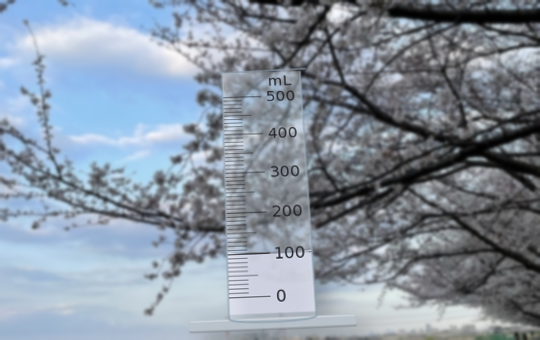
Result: 100 mL
